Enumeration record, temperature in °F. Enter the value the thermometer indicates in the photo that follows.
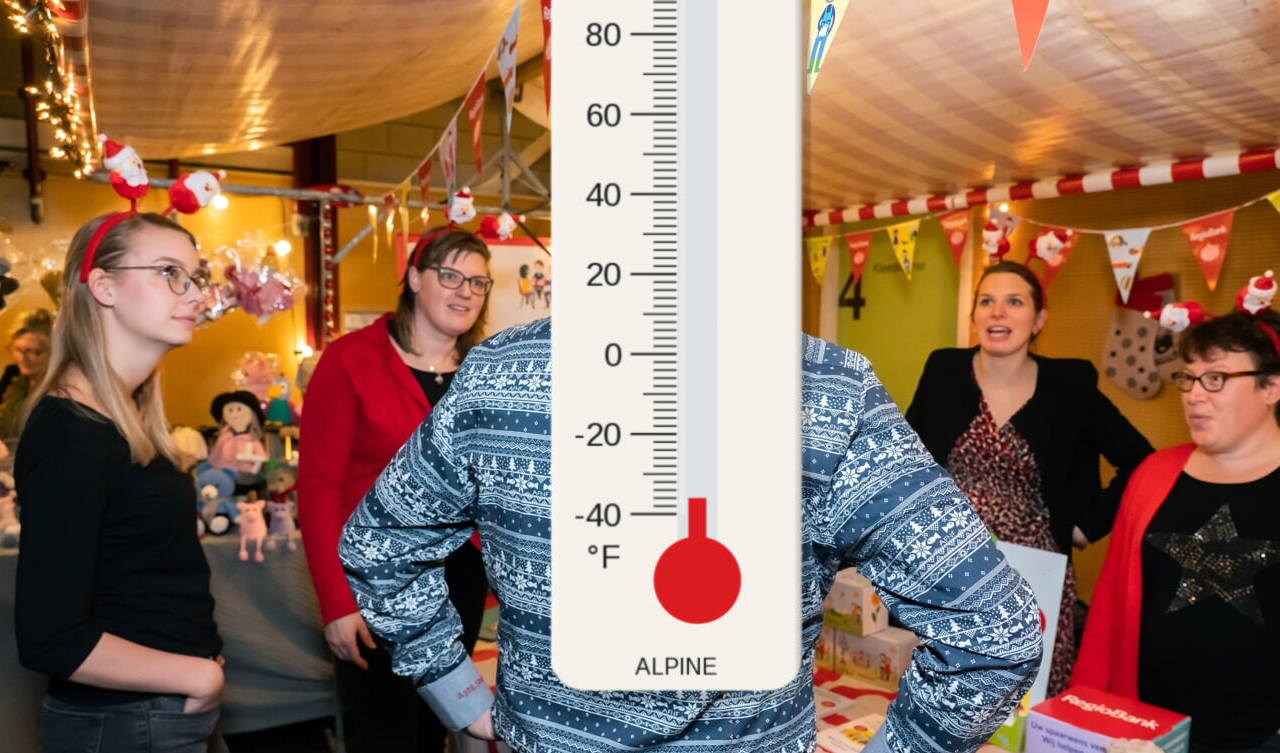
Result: -36 °F
